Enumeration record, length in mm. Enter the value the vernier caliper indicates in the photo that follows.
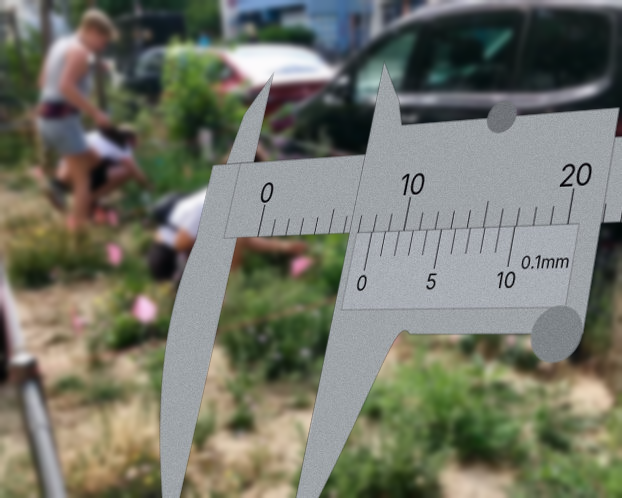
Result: 7.9 mm
